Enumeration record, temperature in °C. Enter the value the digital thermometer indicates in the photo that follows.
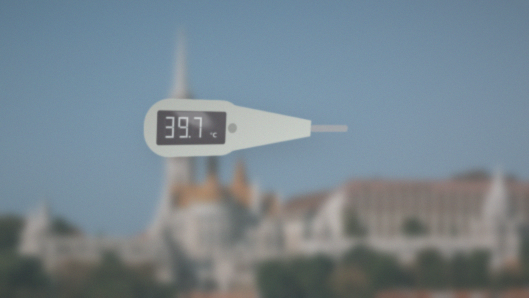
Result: 39.7 °C
